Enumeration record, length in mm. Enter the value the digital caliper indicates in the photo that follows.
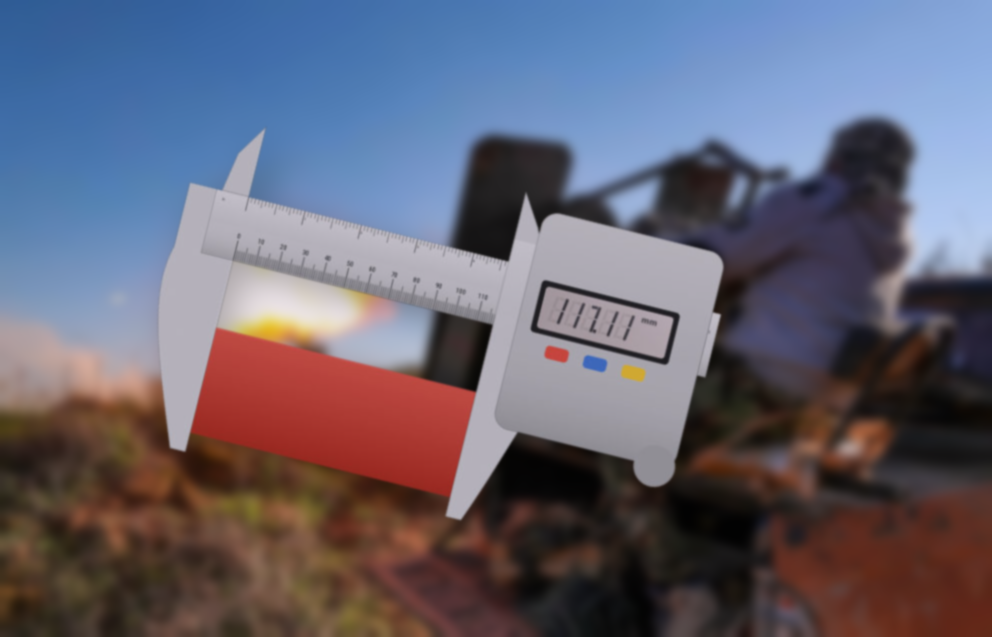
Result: 117.11 mm
